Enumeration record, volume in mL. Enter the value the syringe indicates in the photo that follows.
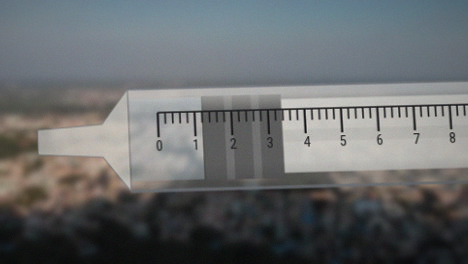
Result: 1.2 mL
